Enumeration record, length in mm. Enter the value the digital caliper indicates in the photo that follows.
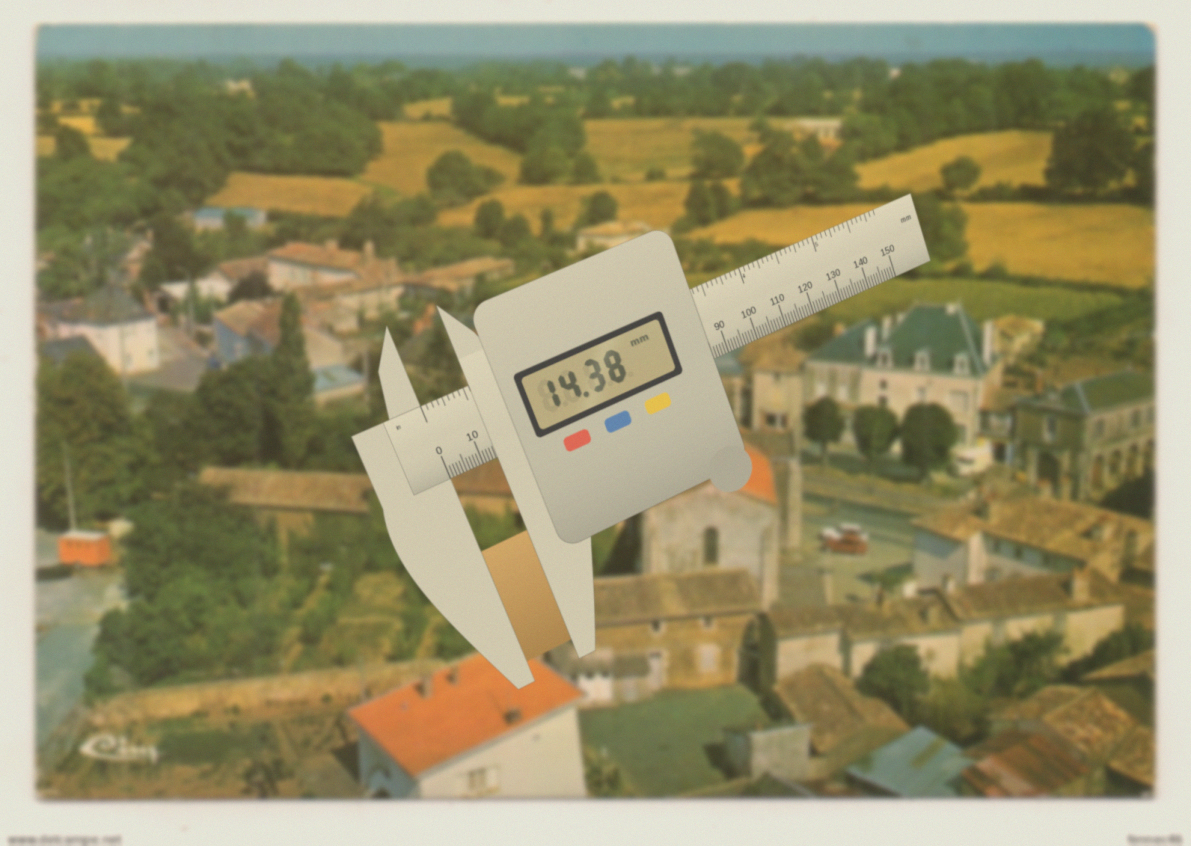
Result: 14.38 mm
